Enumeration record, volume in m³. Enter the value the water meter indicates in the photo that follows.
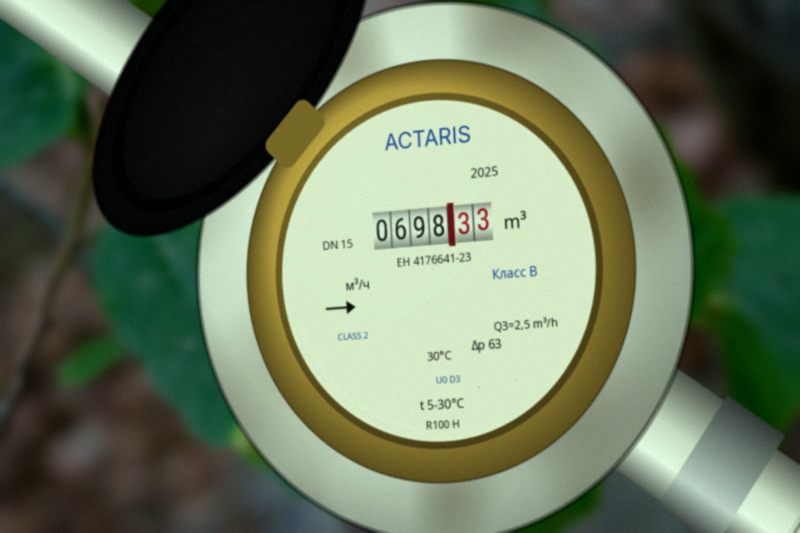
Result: 698.33 m³
